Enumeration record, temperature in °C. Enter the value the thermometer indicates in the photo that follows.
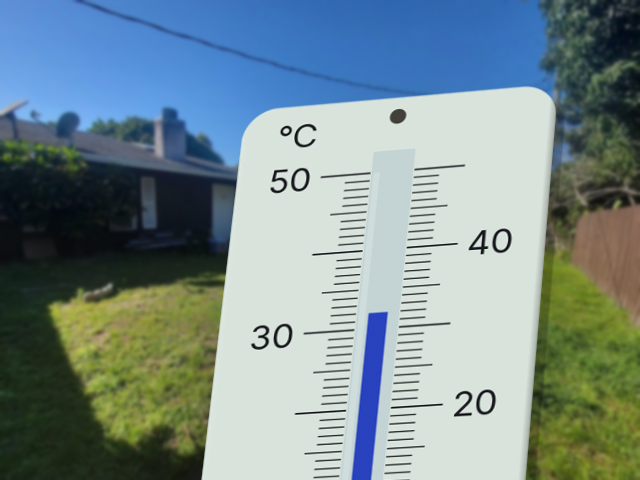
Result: 32 °C
